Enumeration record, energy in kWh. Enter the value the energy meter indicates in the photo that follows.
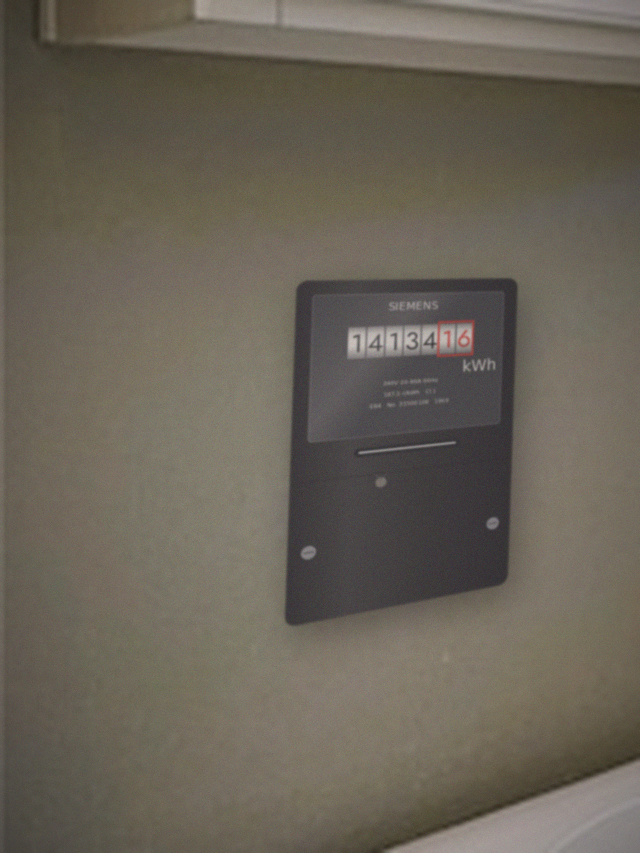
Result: 14134.16 kWh
